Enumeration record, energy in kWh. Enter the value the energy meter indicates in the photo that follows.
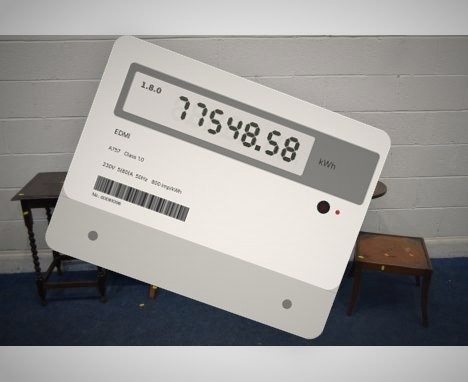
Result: 77548.58 kWh
